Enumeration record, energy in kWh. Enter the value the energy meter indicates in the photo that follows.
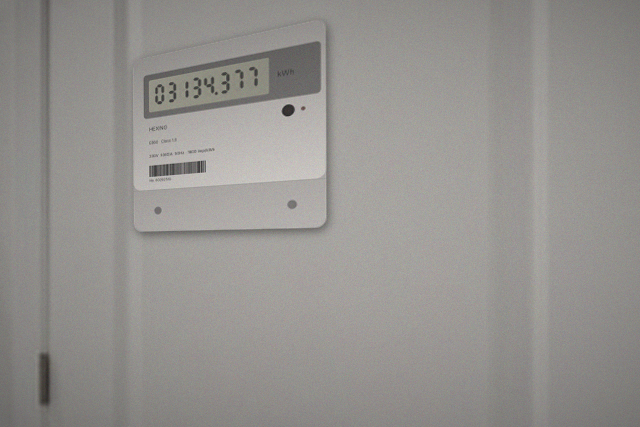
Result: 3134.377 kWh
